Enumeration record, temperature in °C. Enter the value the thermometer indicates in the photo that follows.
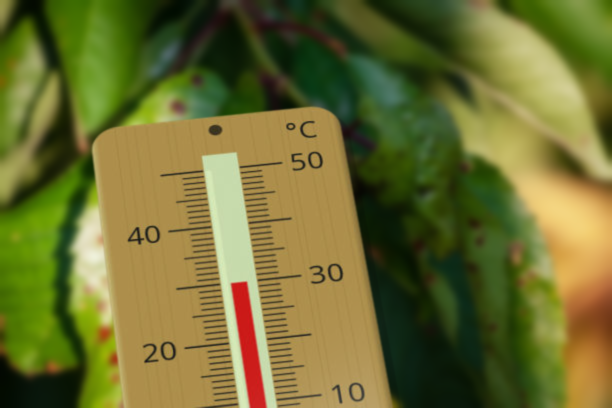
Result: 30 °C
